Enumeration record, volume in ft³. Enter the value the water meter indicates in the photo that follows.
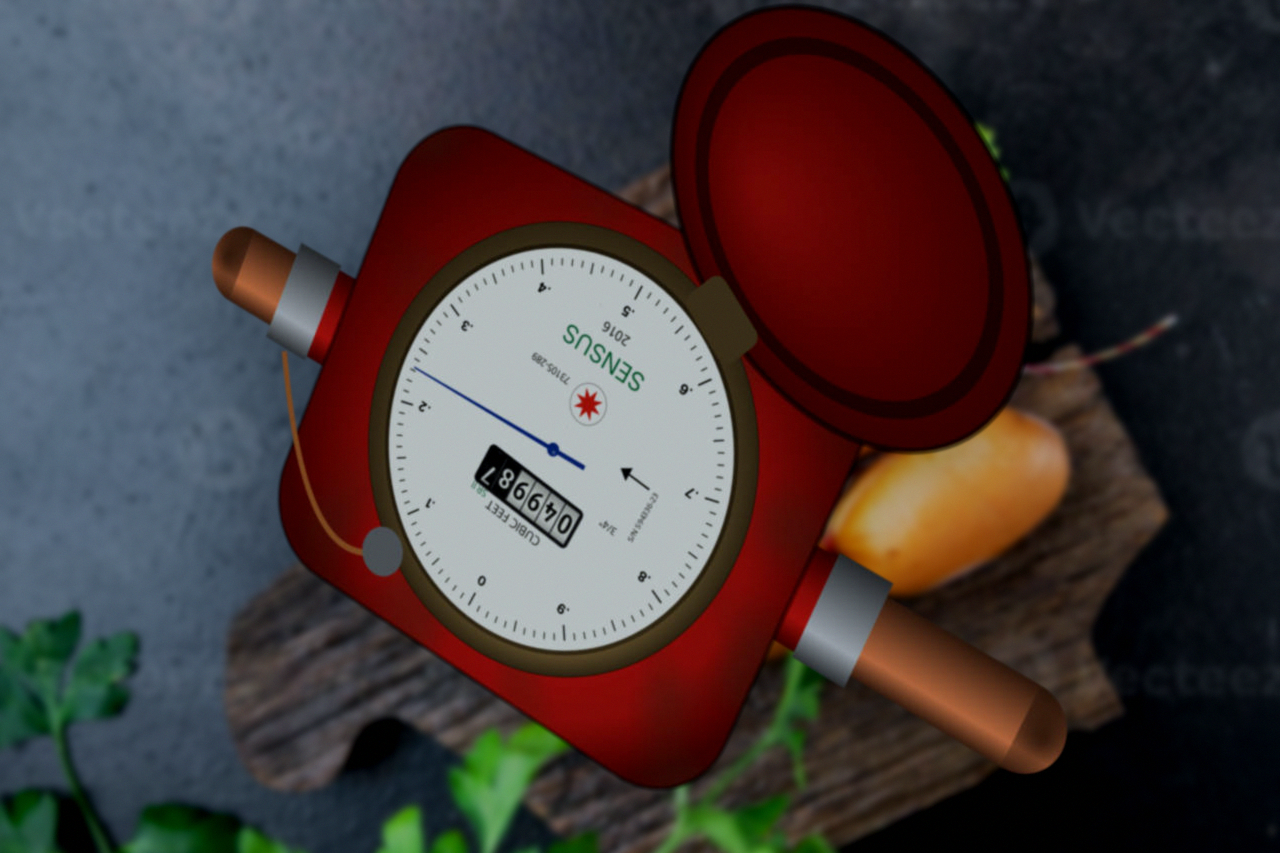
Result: 49987.23 ft³
